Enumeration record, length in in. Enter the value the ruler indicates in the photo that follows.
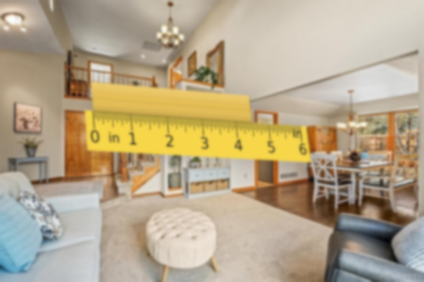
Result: 4.5 in
